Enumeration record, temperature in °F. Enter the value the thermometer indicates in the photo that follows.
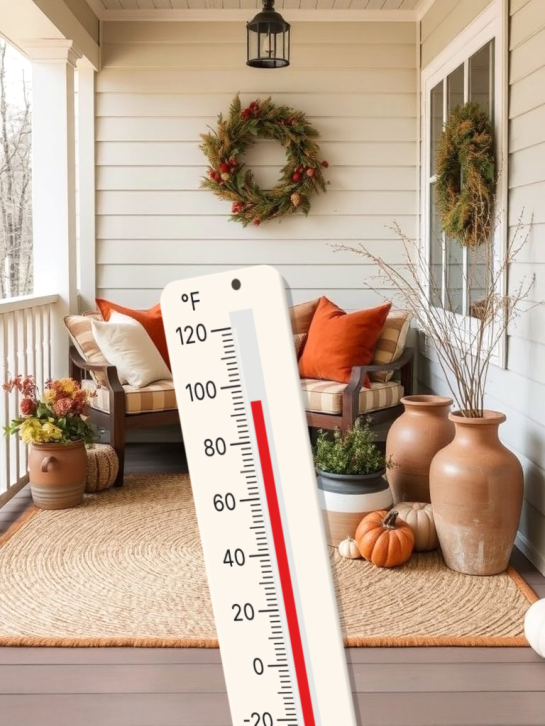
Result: 94 °F
